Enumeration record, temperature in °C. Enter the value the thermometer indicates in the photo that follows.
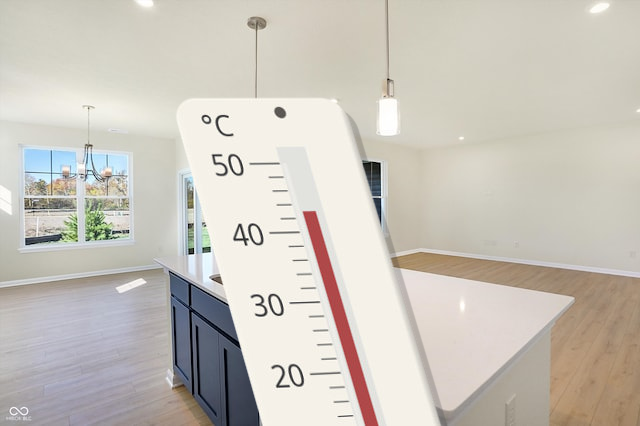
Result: 43 °C
